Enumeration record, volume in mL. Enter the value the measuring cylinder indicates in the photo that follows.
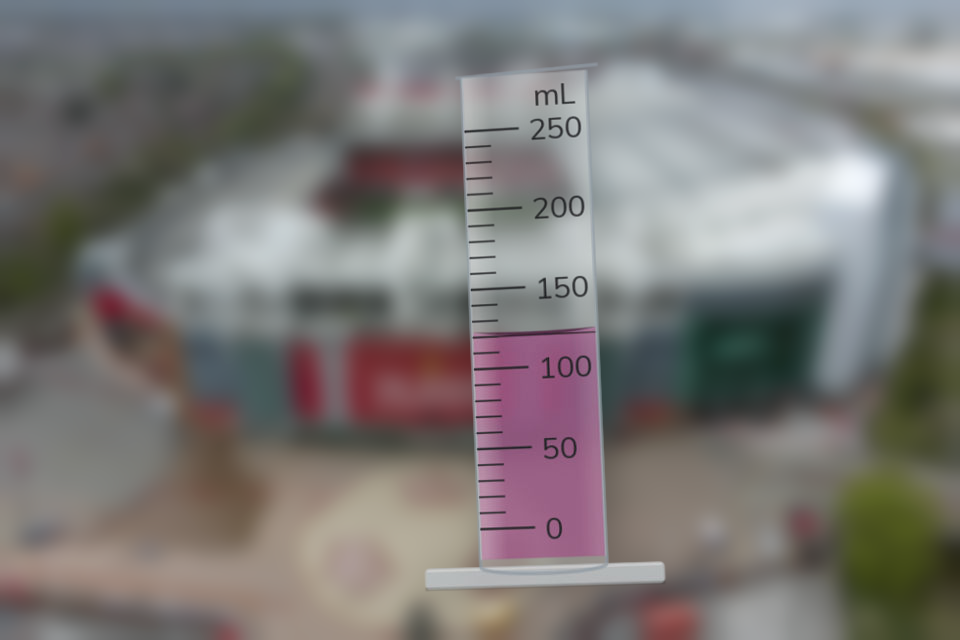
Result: 120 mL
